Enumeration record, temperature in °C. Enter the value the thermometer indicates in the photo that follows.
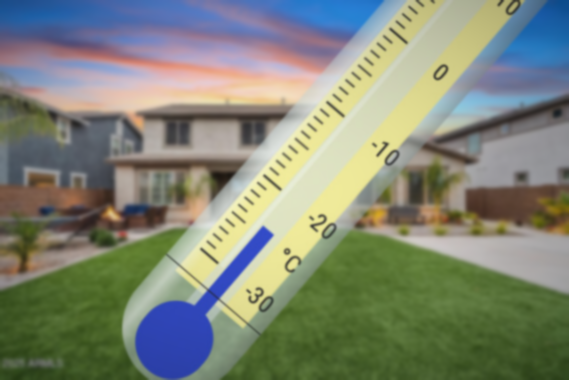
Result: -24 °C
